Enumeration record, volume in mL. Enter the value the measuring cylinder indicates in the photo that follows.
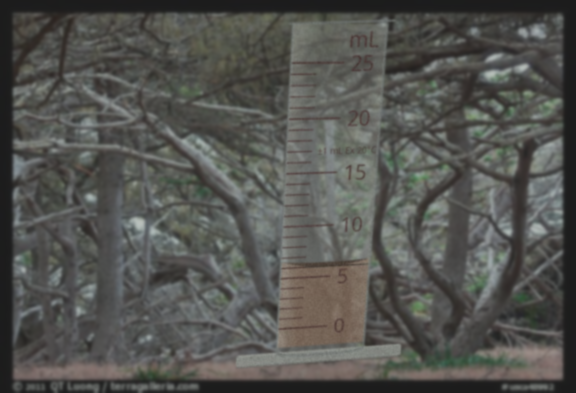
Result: 6 mL
